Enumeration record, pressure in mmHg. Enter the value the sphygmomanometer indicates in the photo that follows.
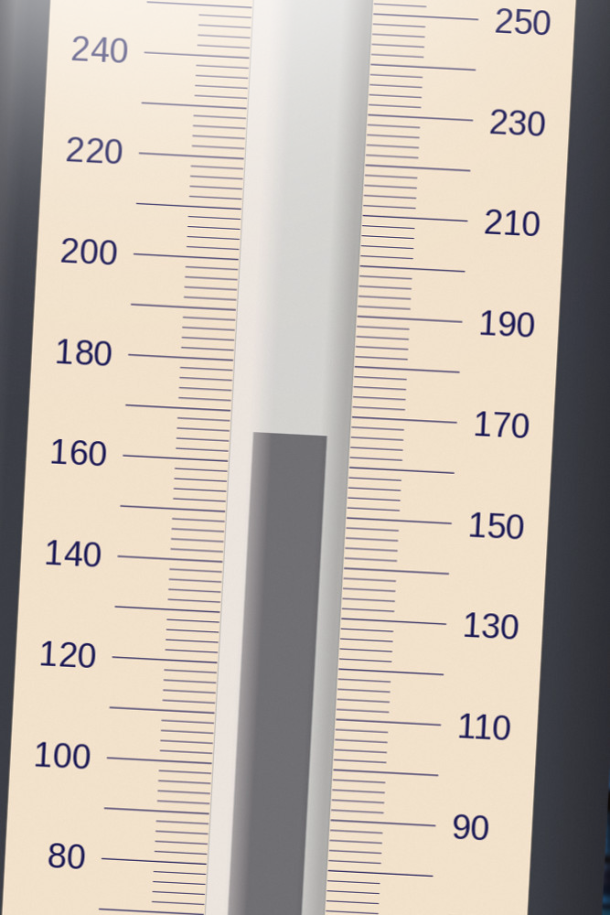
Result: 166 mmHg
